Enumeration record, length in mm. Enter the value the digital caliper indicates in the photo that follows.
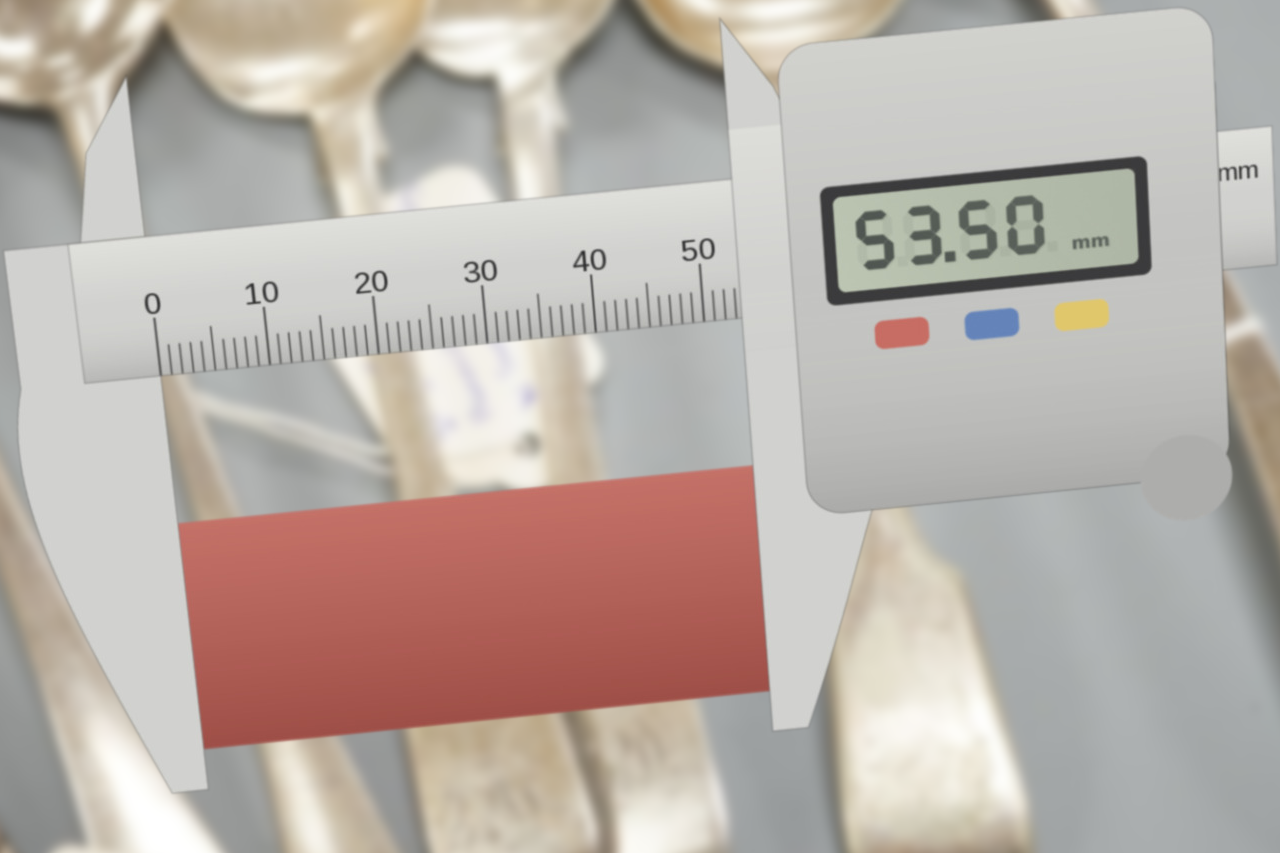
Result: 53.50 mm
